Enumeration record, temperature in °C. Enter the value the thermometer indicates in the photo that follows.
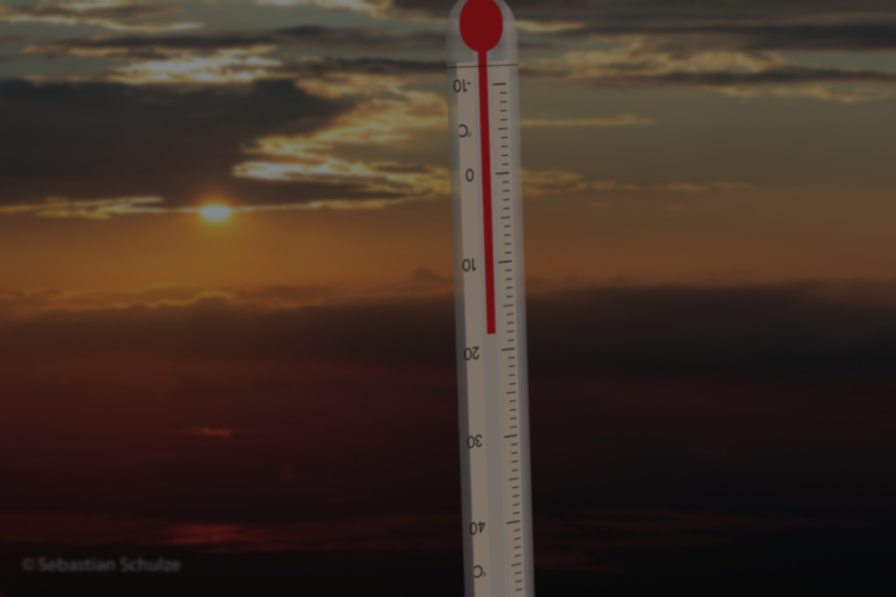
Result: 18 °C
